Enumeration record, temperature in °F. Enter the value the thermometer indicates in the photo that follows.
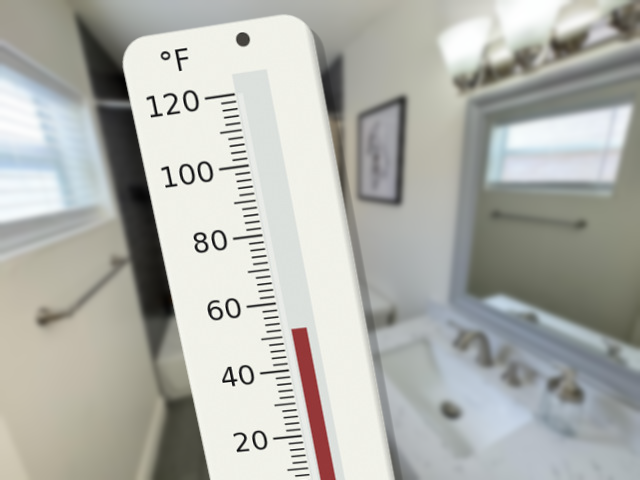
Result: 52 °F
